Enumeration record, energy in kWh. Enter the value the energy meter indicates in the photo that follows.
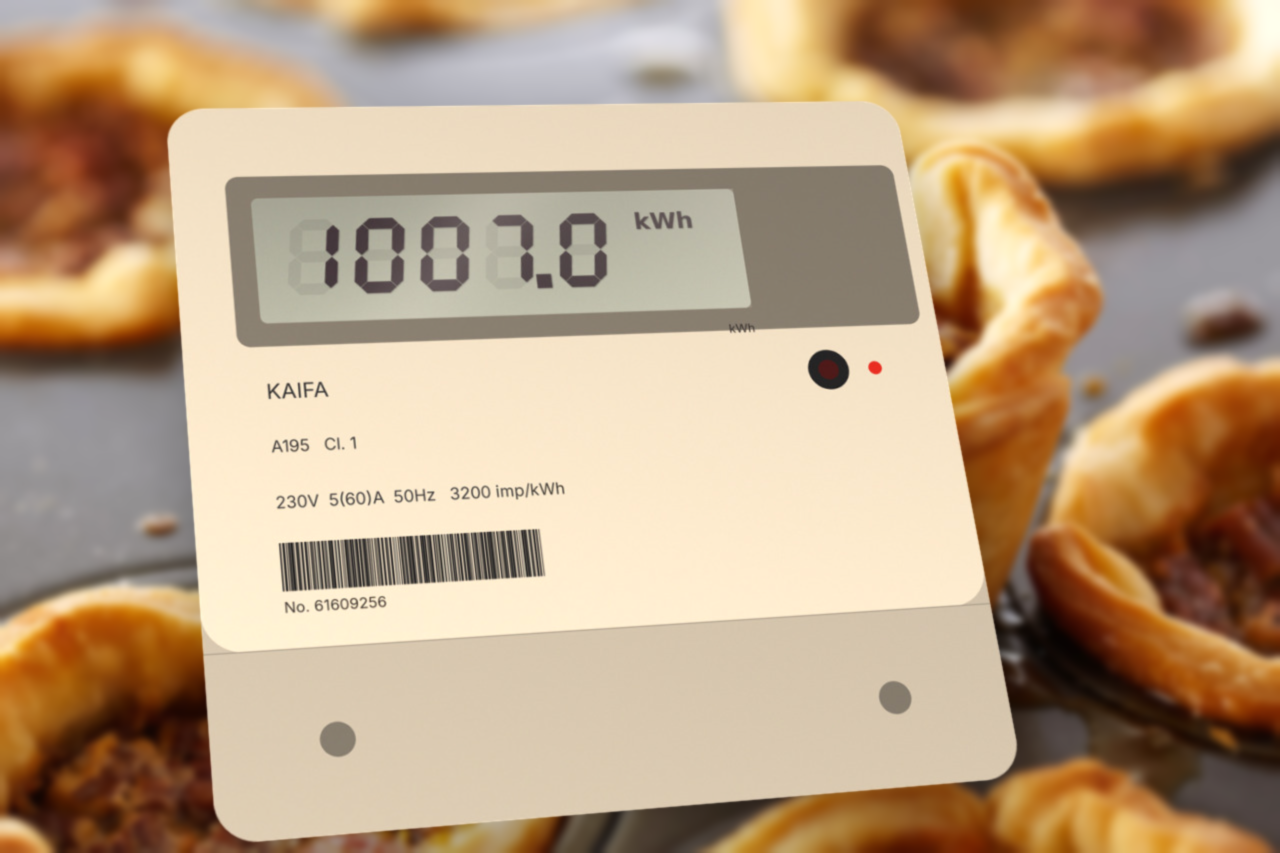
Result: 1007.0 kWh
